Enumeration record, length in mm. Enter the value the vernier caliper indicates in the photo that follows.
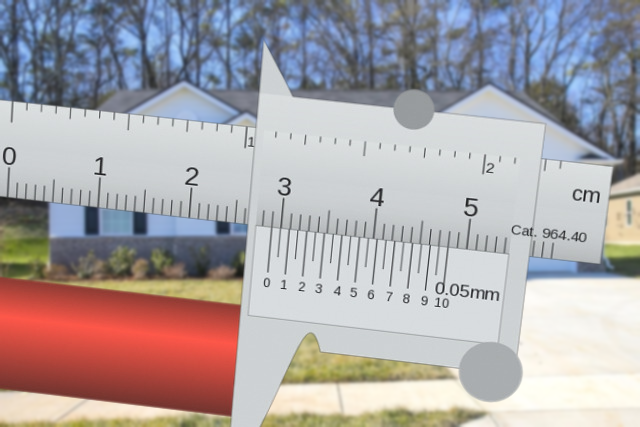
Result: 29.0 mm
